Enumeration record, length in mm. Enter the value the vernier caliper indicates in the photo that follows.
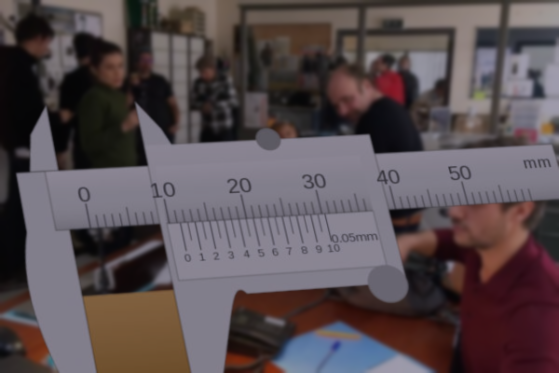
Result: 11.4 mm
